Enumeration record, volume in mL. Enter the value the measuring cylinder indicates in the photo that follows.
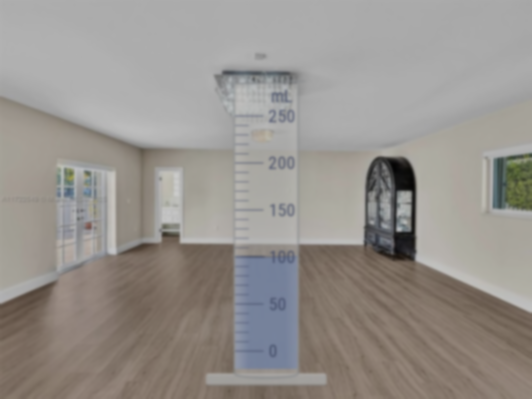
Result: 100 mL
